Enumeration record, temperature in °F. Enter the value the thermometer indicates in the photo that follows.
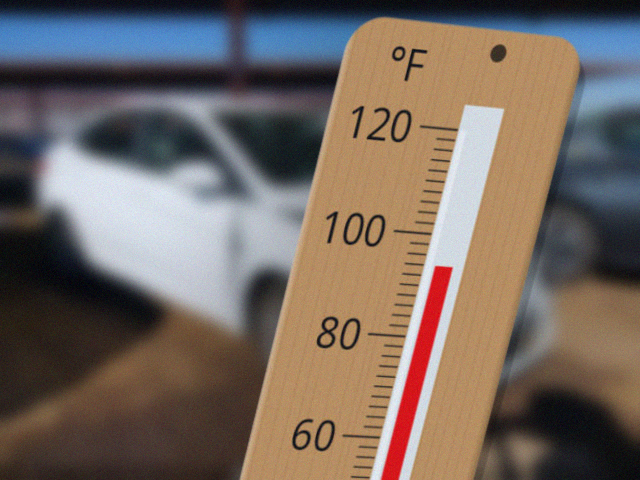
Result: 94 °F
